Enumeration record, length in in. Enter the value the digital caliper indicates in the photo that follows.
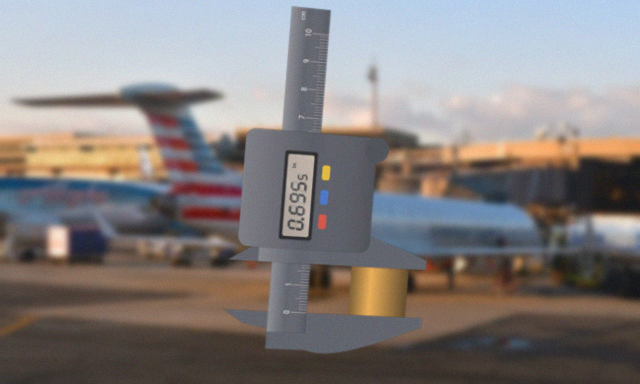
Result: 0.6955 in
